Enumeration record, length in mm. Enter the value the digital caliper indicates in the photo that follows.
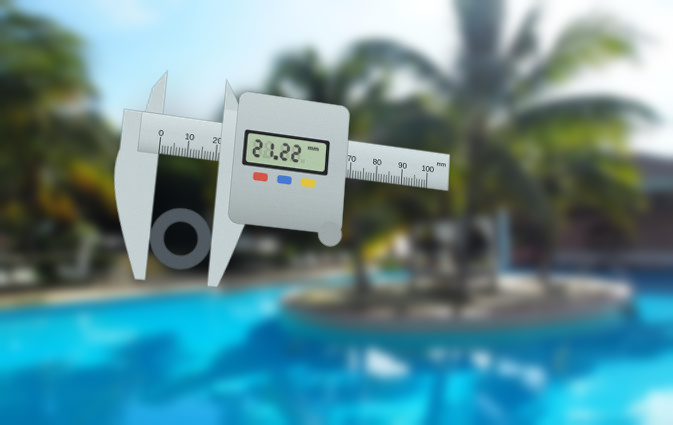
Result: 21.22 mm
